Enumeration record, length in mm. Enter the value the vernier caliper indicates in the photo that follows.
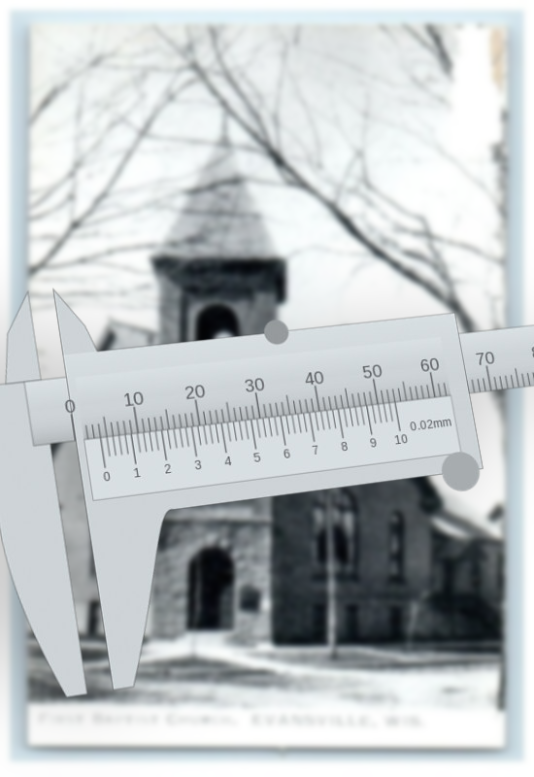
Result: 4.0 mm
